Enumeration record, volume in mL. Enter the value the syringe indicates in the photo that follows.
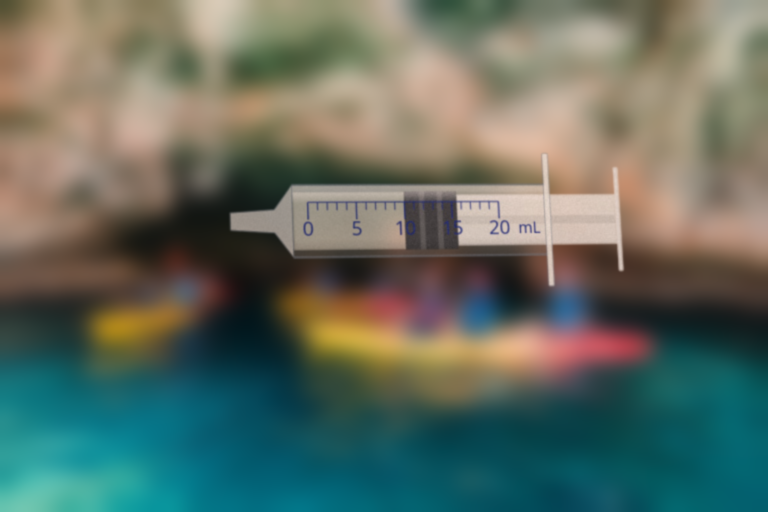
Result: 10 mL
